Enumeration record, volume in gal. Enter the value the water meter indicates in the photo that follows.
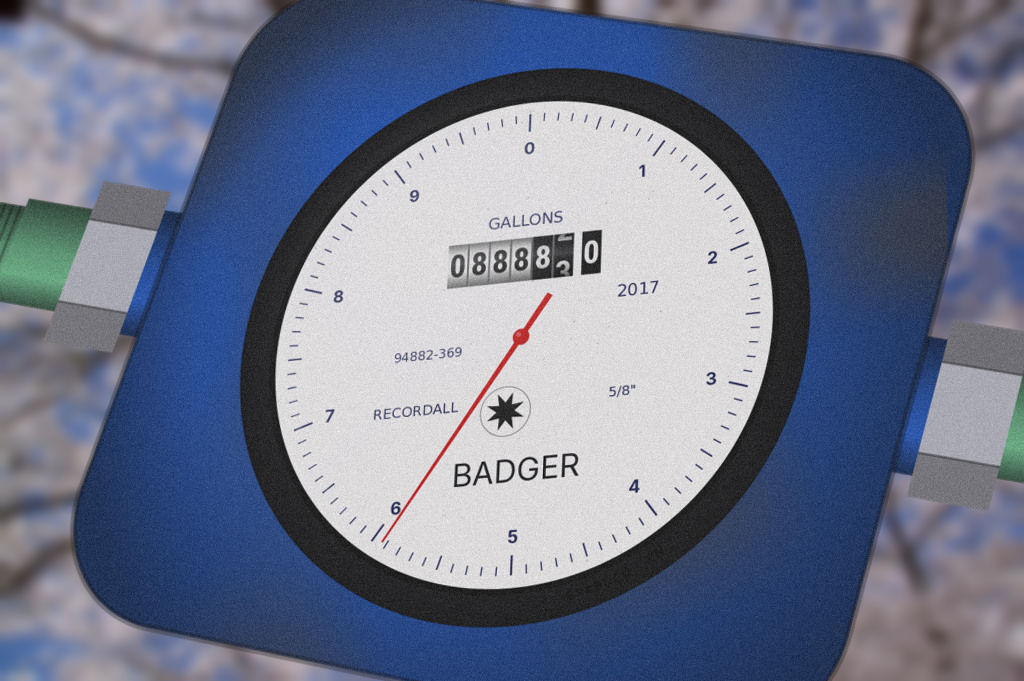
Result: 888825.9 gal
